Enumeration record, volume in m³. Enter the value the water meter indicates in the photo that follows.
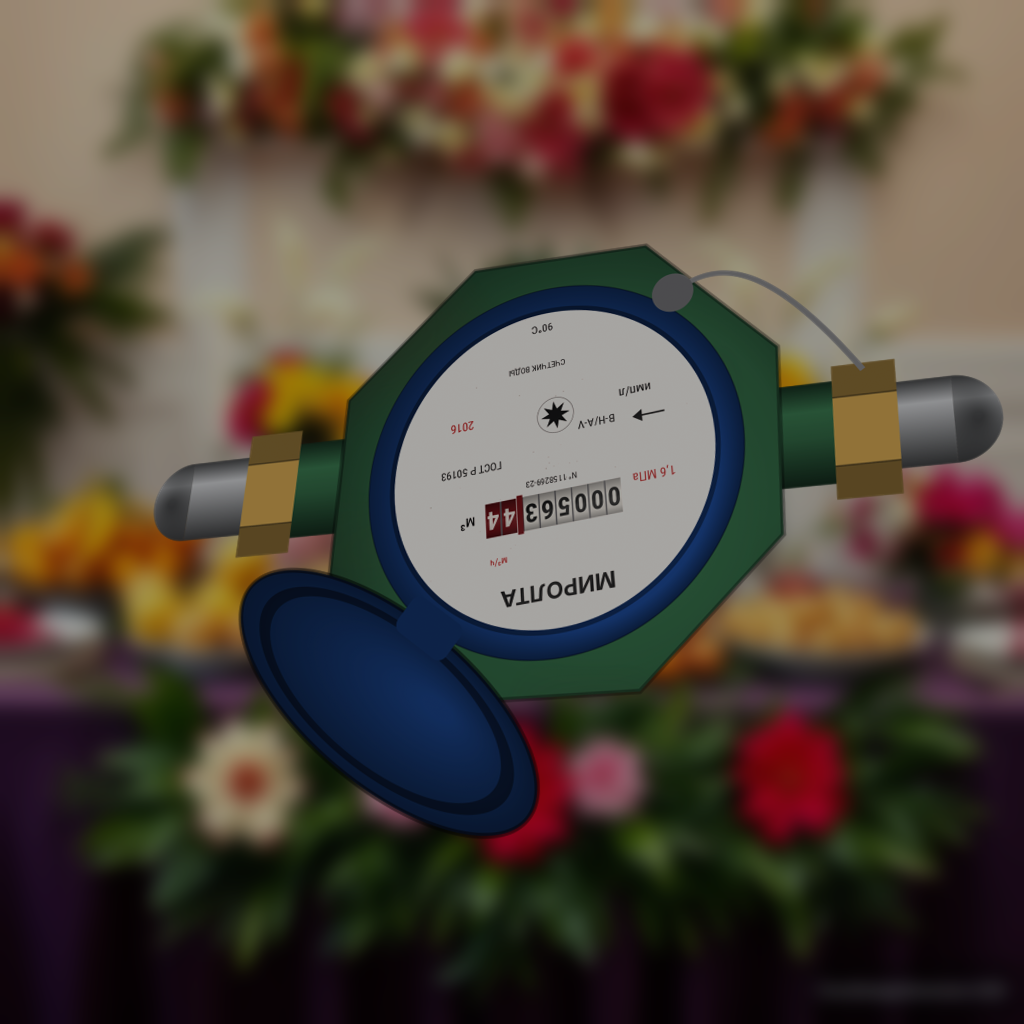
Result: 563.44 m³
